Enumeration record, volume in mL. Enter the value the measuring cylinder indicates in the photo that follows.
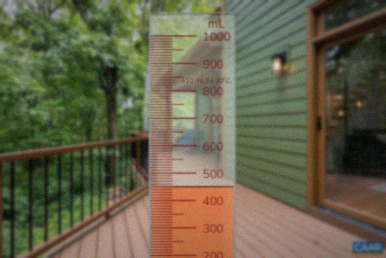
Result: 450 mL
